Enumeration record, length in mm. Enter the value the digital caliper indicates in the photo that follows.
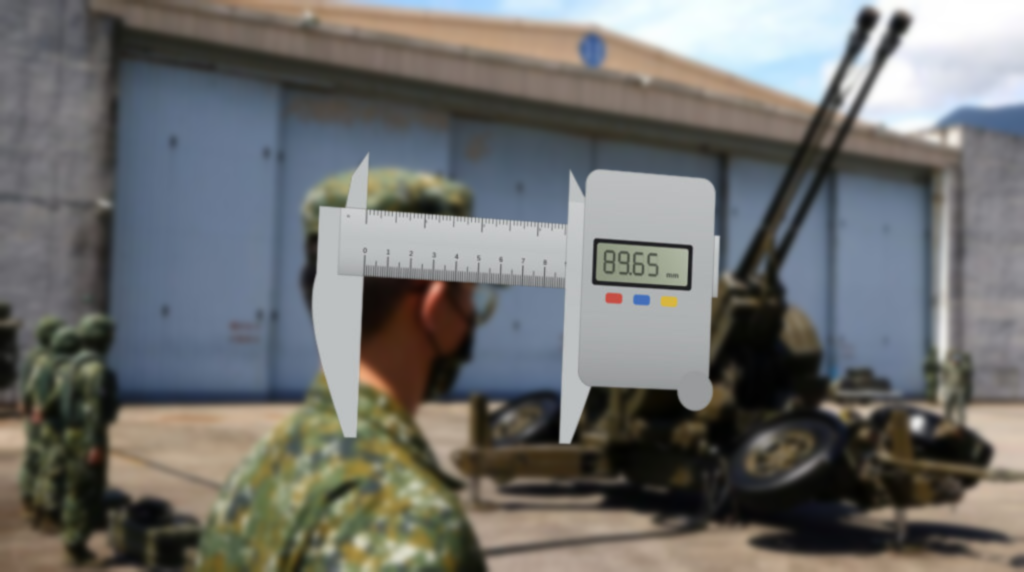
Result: 89.65 mm
